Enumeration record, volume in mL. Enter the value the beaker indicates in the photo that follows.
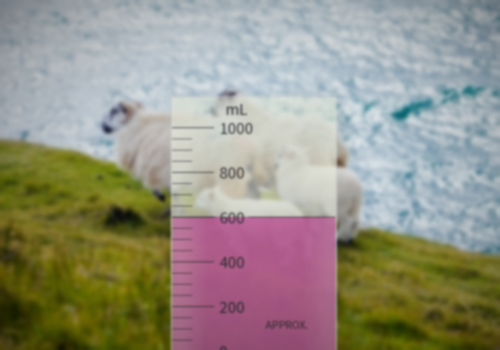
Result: 600 mL
